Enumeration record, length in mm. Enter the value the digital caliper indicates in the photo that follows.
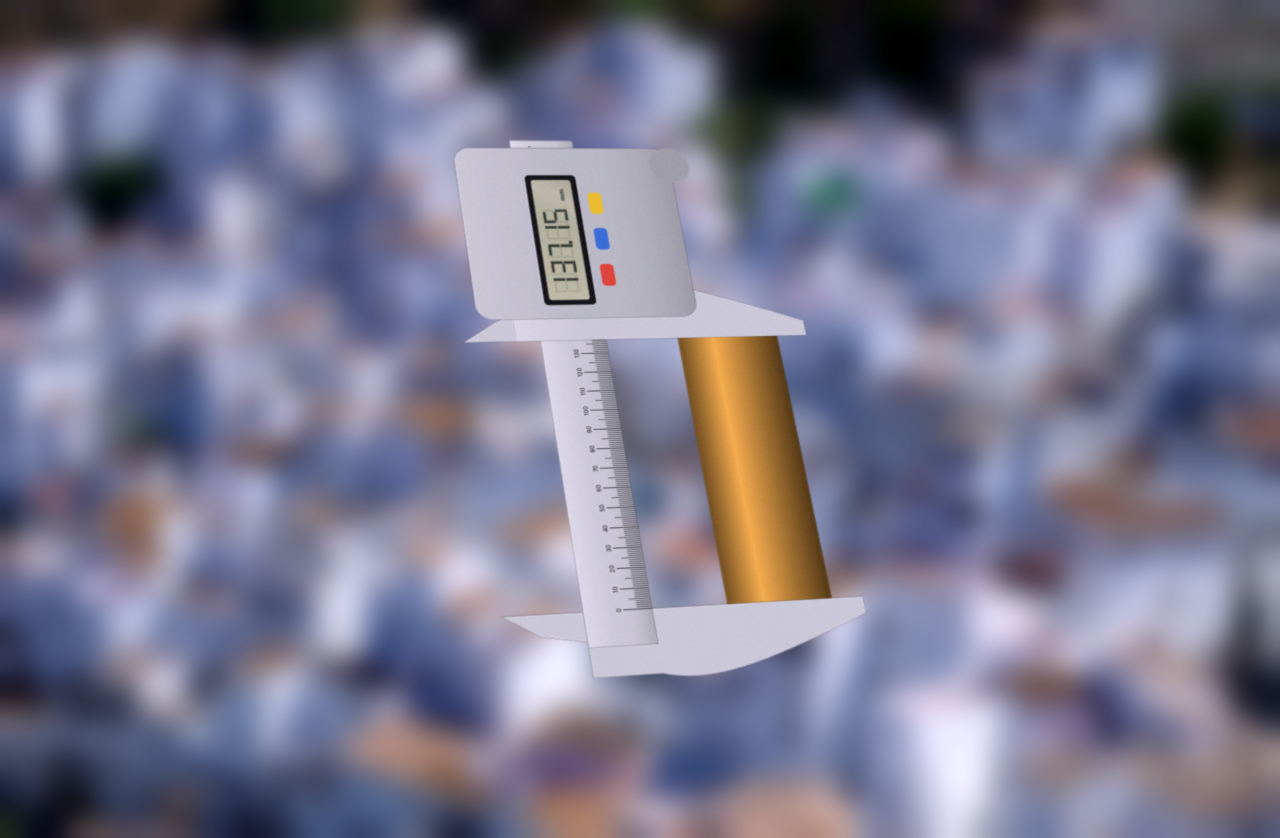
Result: 137.15 mm
